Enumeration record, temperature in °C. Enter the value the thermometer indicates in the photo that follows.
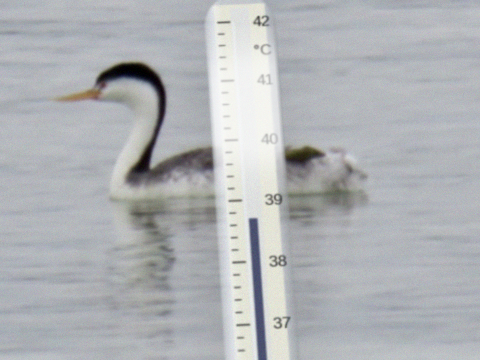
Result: 38.7 °C
